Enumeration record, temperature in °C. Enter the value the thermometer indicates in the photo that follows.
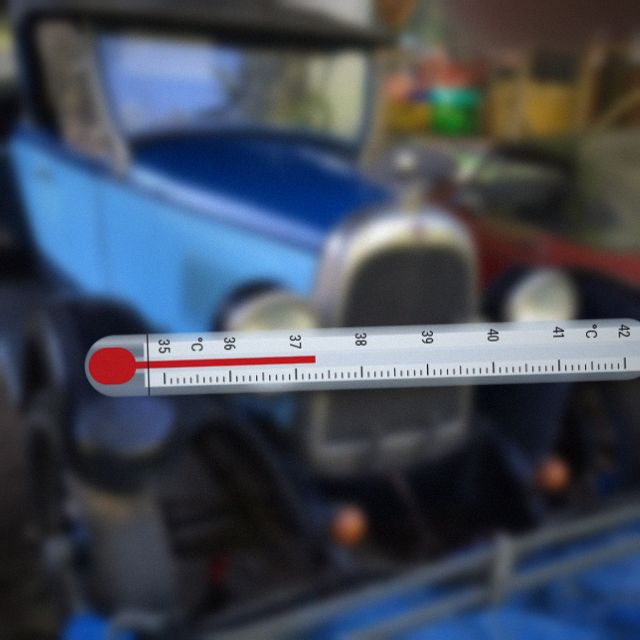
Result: 37.3 °C
